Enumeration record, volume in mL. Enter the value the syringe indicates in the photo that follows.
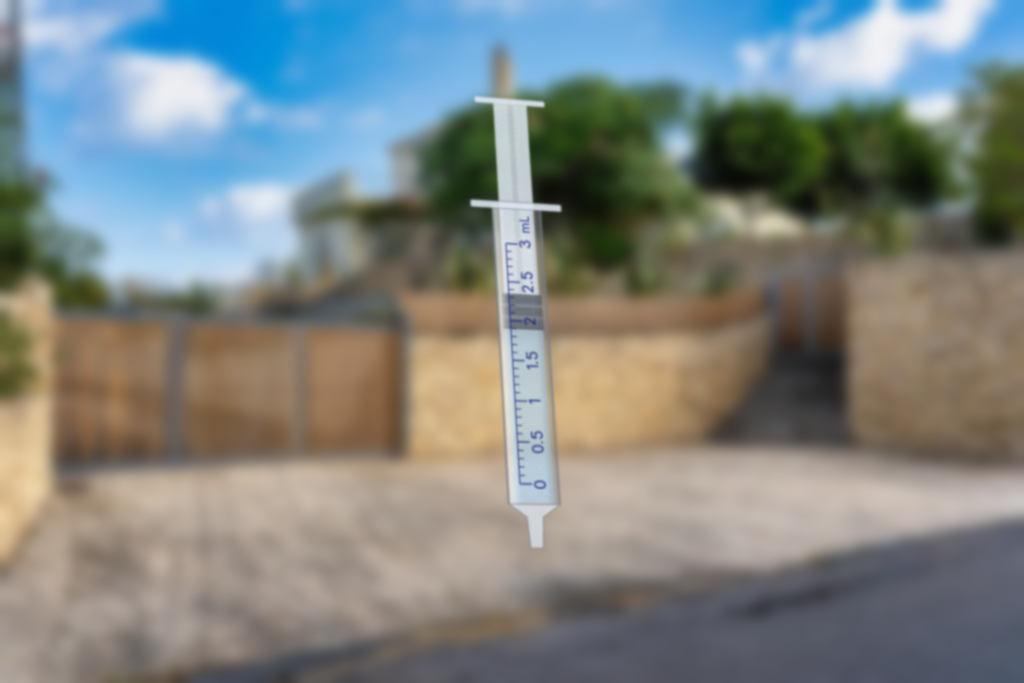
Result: 1.9 mL
